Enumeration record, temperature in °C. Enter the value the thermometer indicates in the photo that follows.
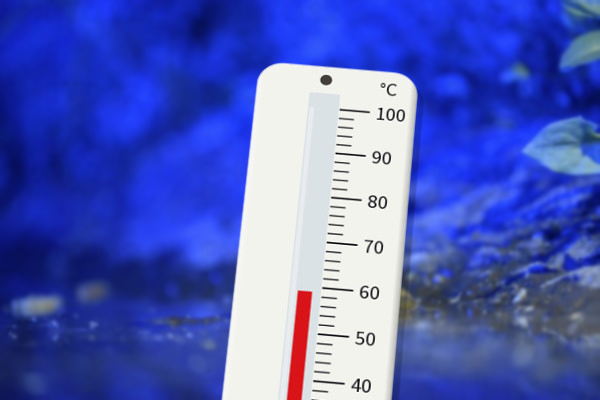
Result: 59 °C
